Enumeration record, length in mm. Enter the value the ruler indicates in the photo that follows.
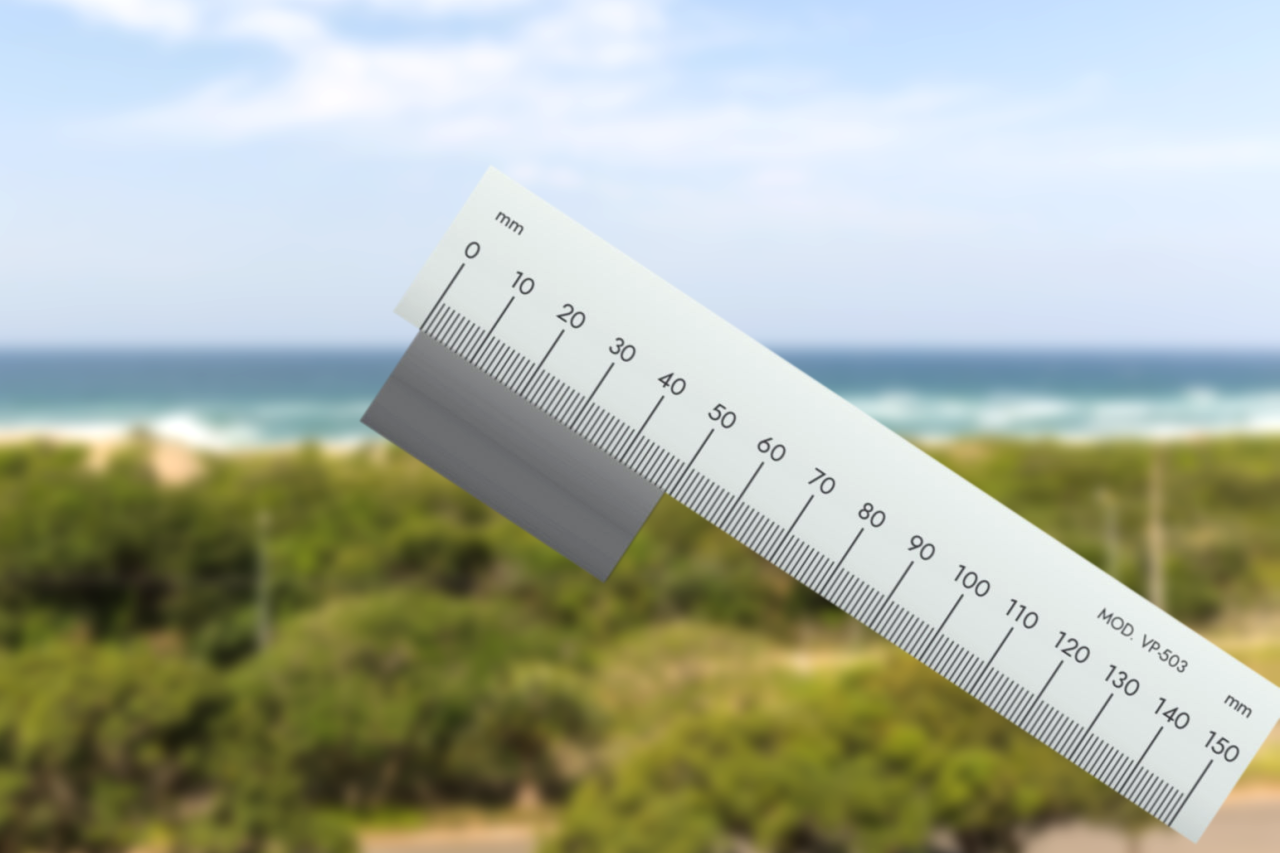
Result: 49 mm
